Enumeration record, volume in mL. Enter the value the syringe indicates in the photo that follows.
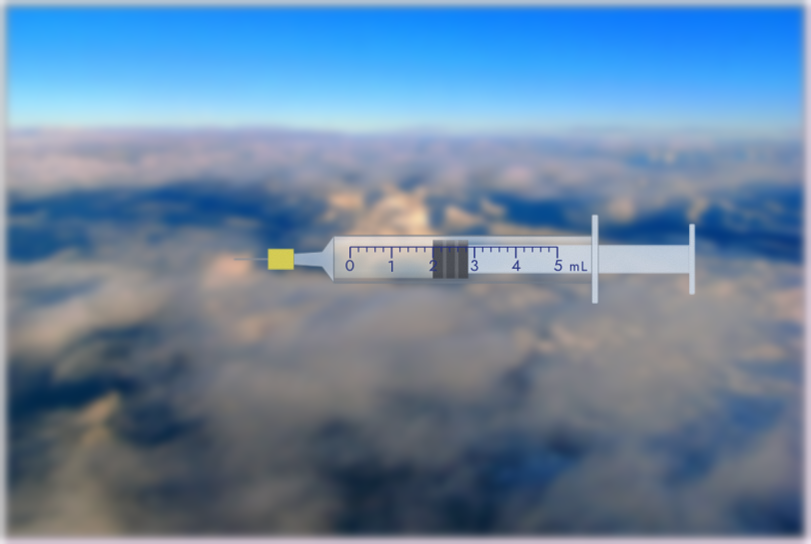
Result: 2 mL
